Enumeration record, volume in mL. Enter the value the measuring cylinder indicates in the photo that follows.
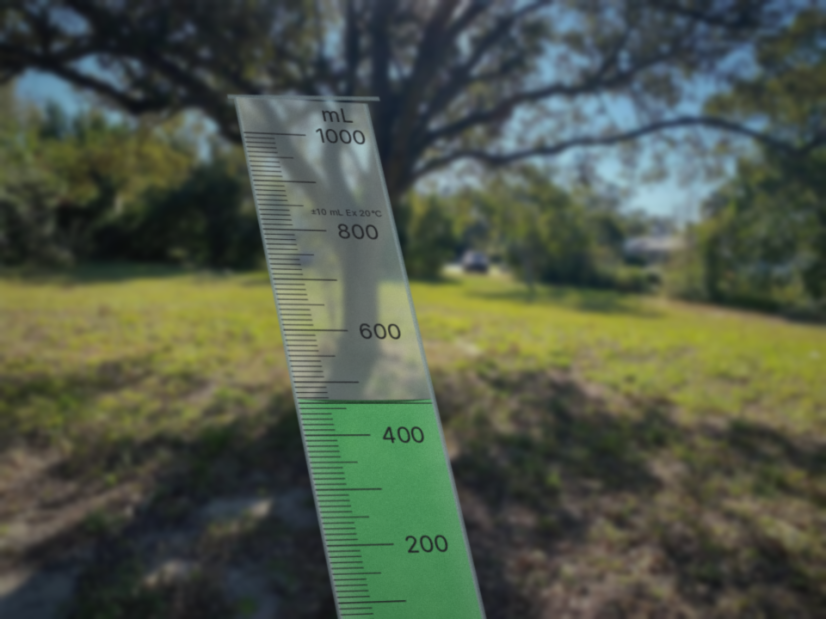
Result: 460 mL
